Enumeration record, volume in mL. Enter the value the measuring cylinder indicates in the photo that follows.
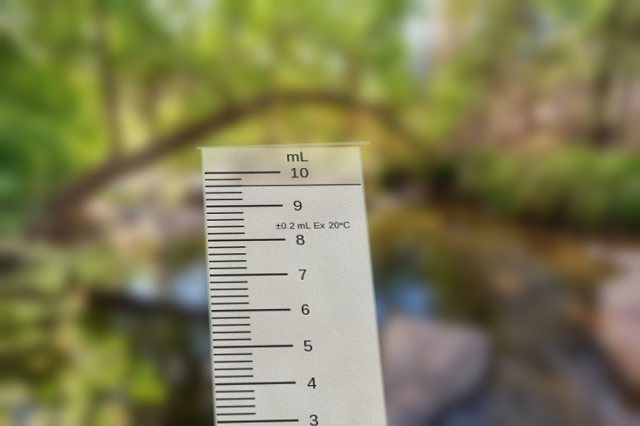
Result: 9.6 mL
